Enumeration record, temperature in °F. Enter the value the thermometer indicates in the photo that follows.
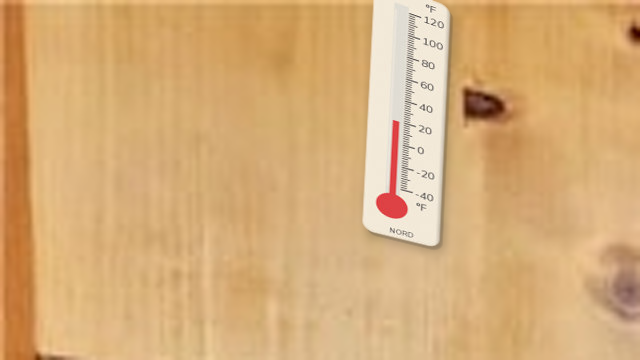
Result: 20 °F
